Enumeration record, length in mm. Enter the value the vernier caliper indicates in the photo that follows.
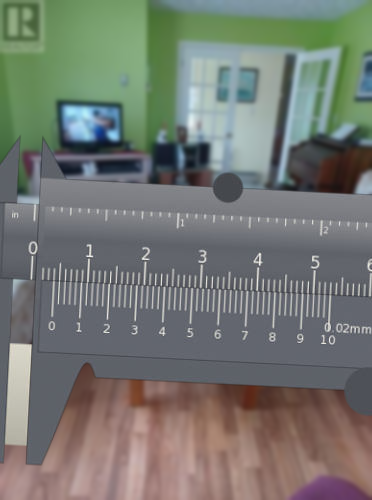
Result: 4.0 mm
